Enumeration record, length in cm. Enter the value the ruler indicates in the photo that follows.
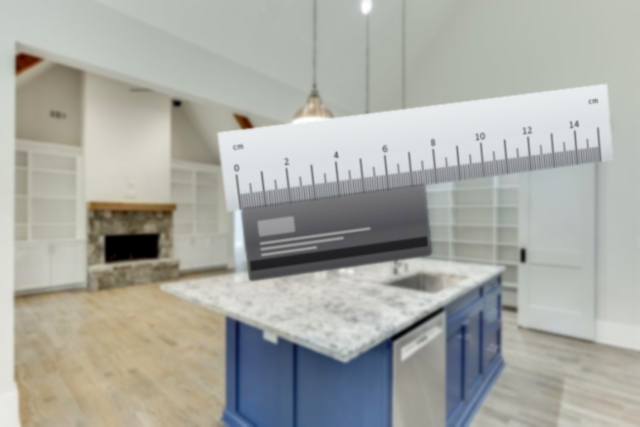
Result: 7.5 cm
